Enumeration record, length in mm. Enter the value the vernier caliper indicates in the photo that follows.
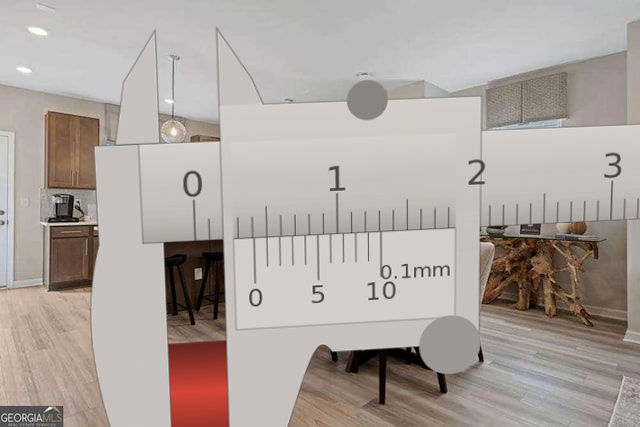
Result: 4.1 mm
